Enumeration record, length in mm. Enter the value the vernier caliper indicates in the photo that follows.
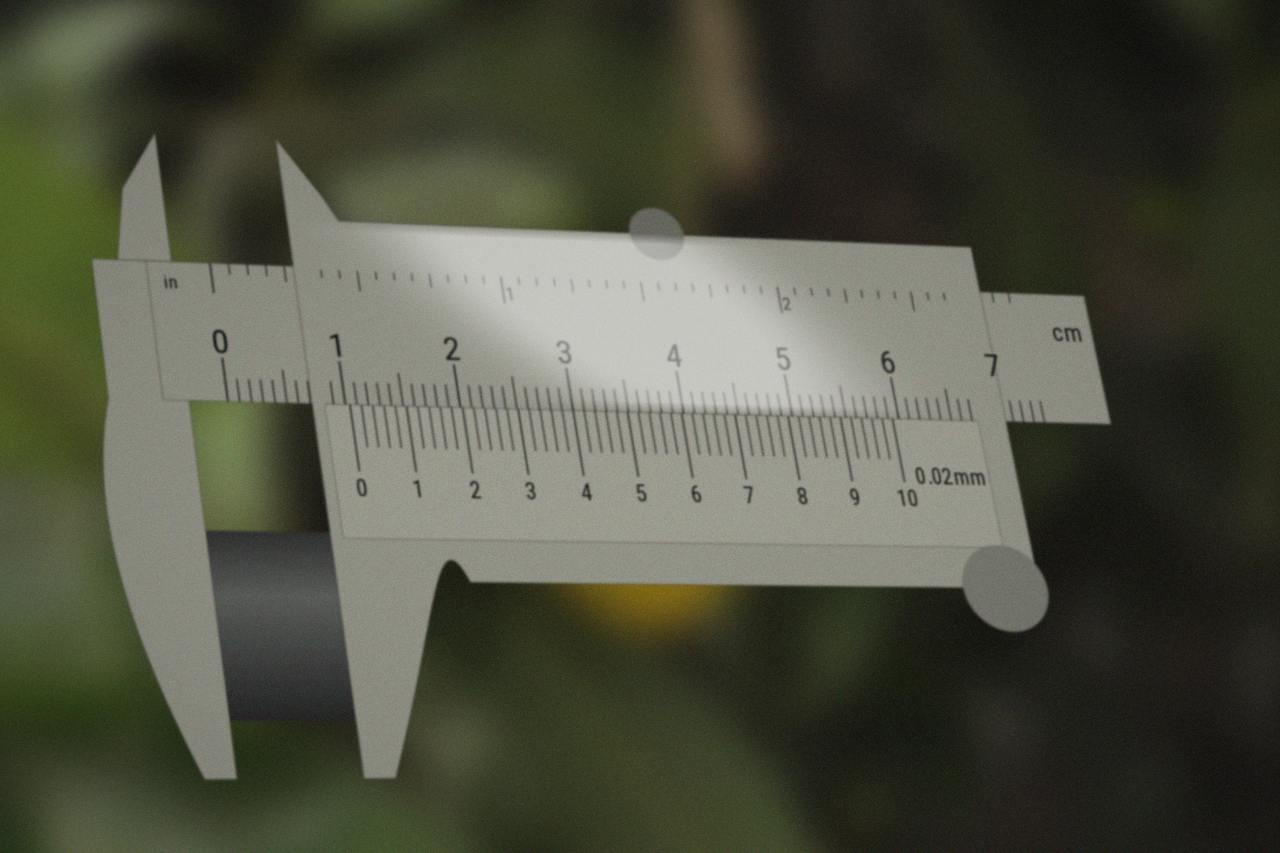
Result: 10.4 mm
